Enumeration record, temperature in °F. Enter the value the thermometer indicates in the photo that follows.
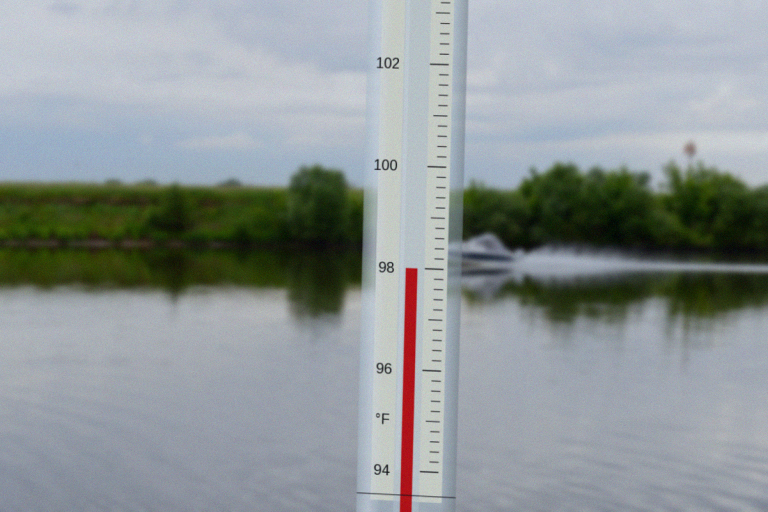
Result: 98 °F
